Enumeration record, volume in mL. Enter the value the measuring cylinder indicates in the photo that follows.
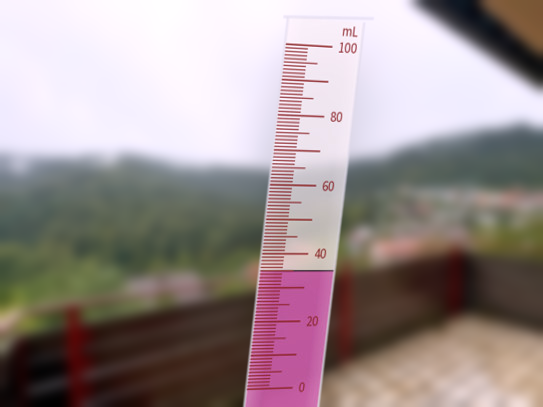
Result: 35 mL
